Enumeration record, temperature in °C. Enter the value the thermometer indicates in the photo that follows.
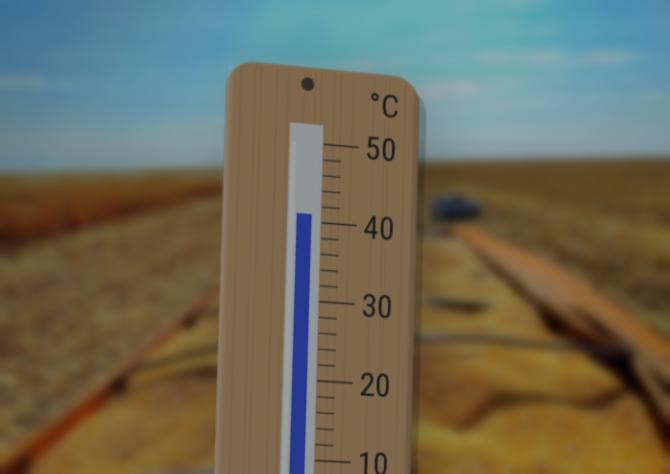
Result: 41 °C
